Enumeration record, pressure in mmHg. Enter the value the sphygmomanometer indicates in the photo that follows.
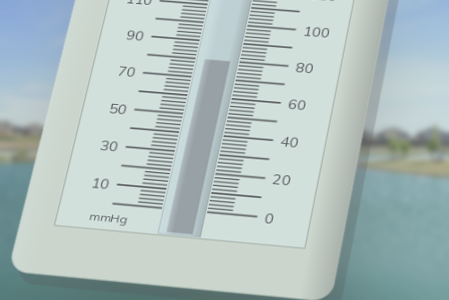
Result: 80 mmHg
